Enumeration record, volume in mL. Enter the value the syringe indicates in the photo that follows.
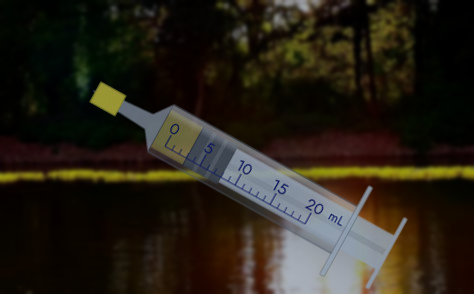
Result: 3 mL
